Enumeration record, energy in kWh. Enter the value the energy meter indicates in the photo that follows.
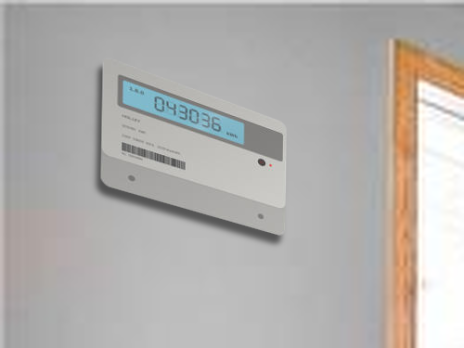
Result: 43036 kWh
